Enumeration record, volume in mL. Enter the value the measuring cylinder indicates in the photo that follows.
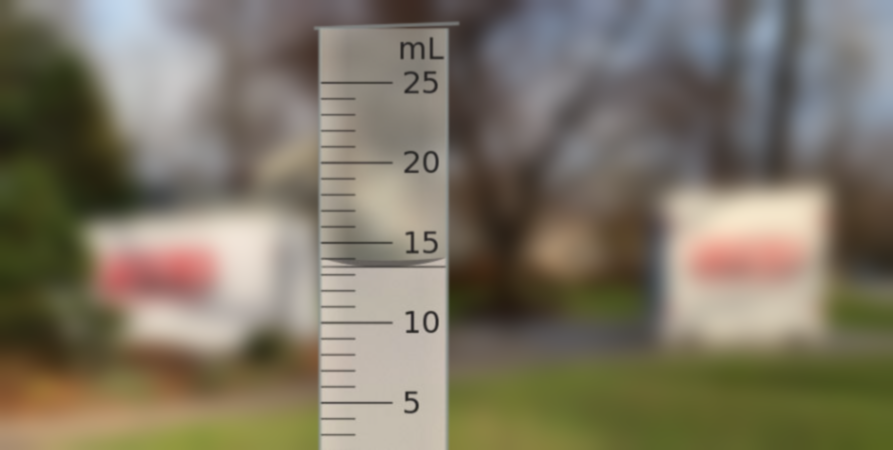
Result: 13.5 mL
